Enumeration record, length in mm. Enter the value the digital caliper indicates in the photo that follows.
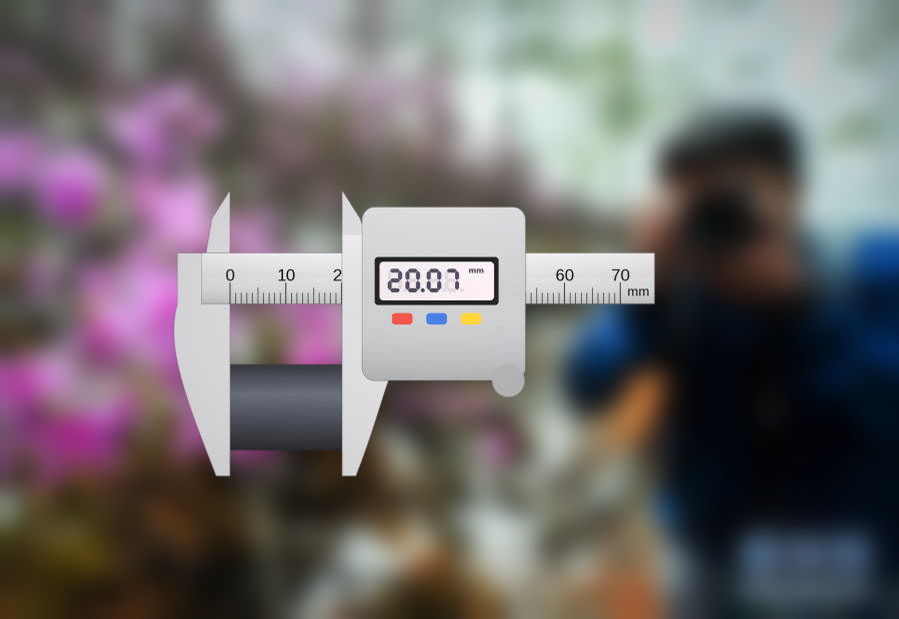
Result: 20.07 mm
